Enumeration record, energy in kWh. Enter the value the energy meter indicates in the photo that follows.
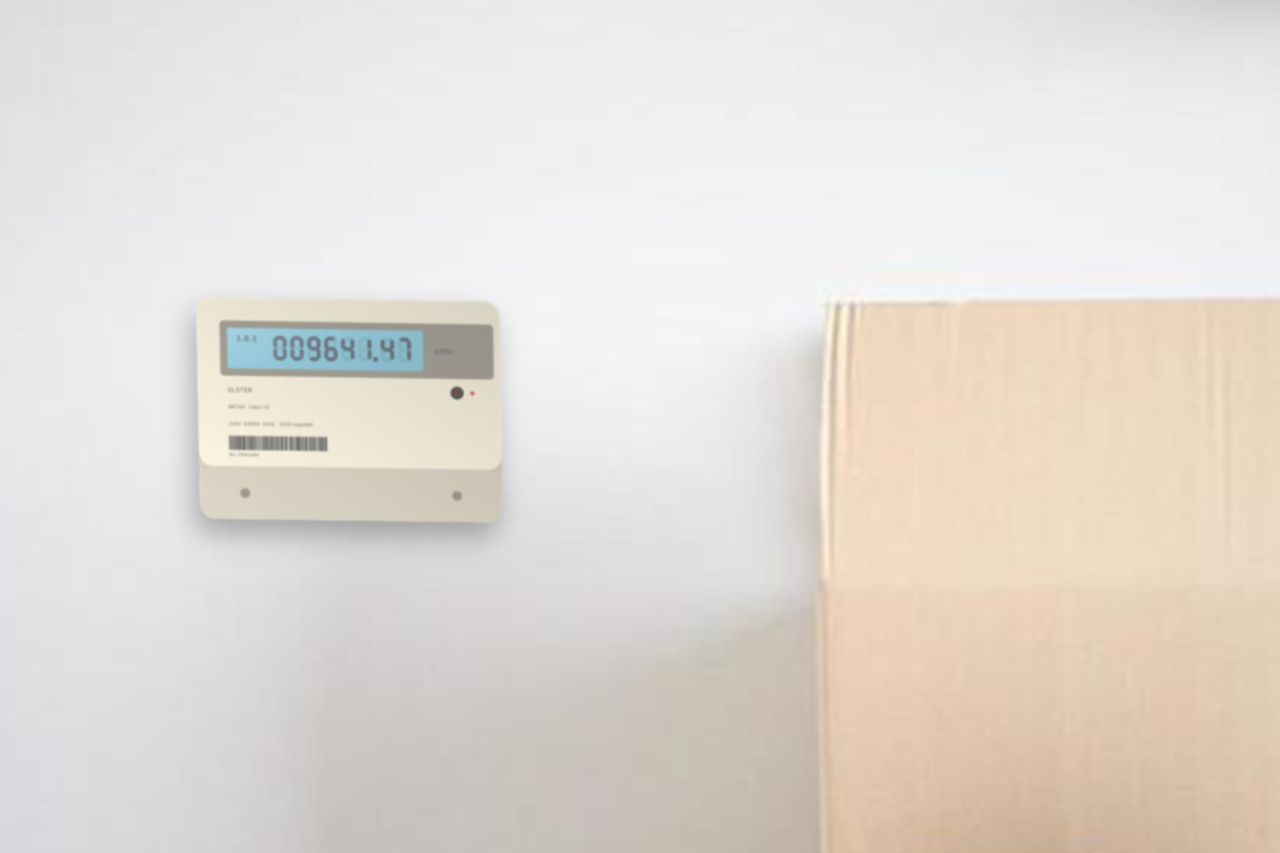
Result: 9641.47 kWh
